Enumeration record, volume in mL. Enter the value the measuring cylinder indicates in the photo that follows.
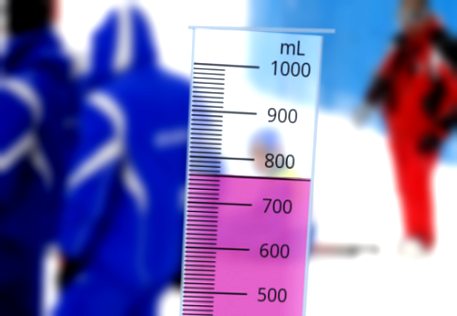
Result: 760 mL
